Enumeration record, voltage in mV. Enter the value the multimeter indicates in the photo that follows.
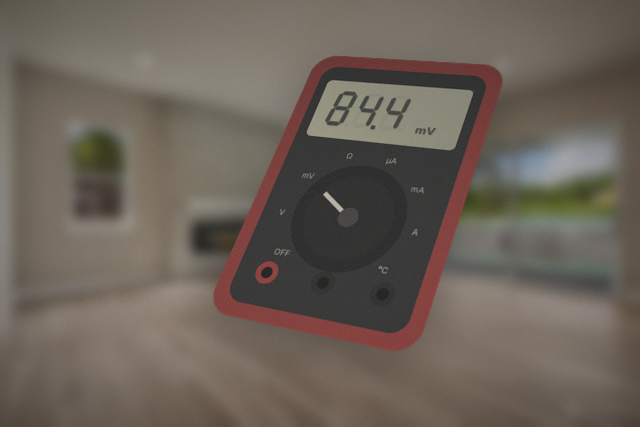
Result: 84.4 mV
